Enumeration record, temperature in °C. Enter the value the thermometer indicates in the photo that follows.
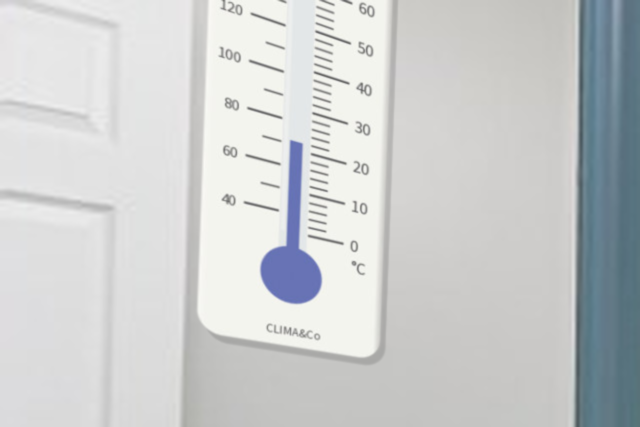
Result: 22 °C
